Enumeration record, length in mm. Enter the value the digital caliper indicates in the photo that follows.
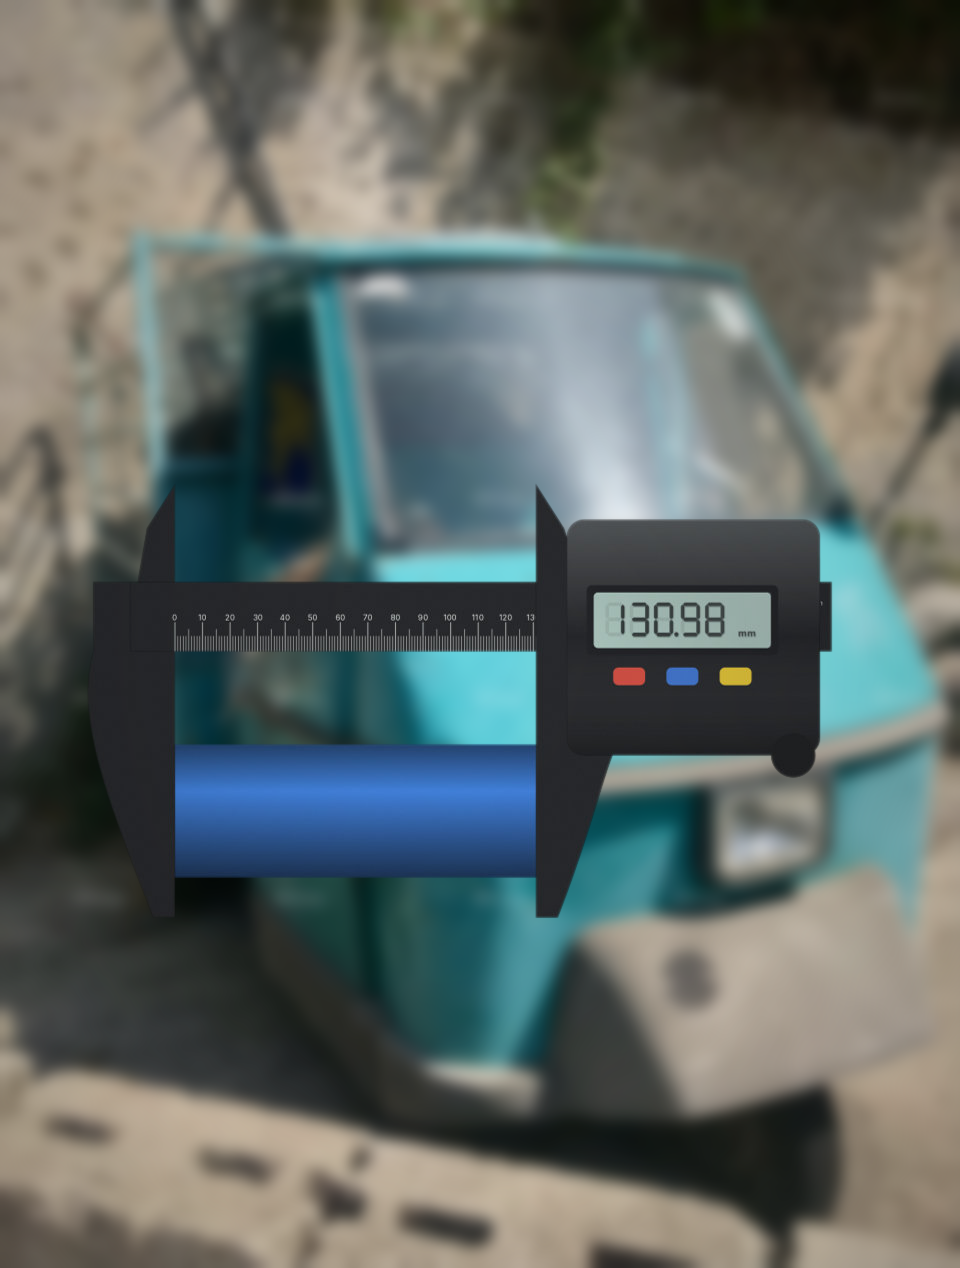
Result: 130.98 mm
